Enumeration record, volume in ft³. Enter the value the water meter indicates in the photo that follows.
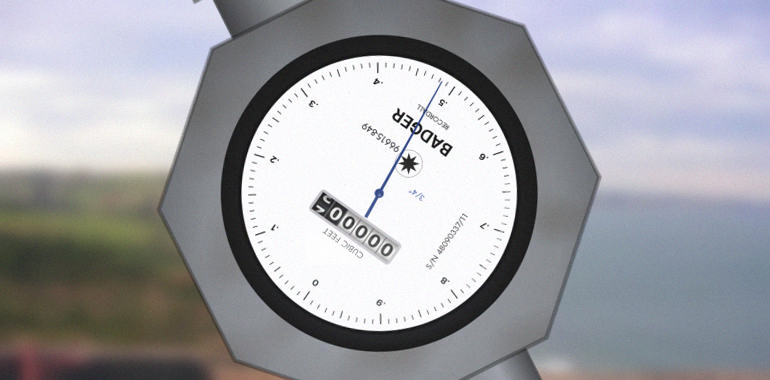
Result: 2.48 ft³
